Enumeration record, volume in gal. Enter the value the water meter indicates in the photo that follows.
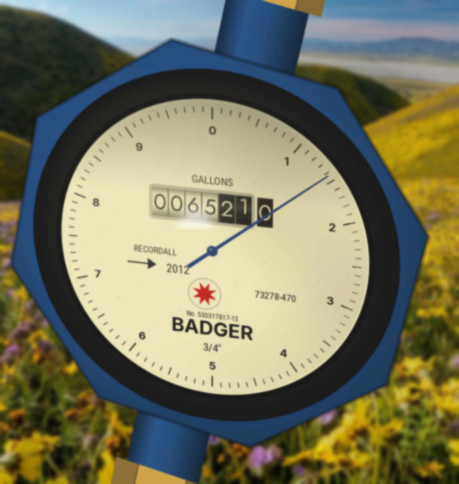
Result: 65211.4 gal
